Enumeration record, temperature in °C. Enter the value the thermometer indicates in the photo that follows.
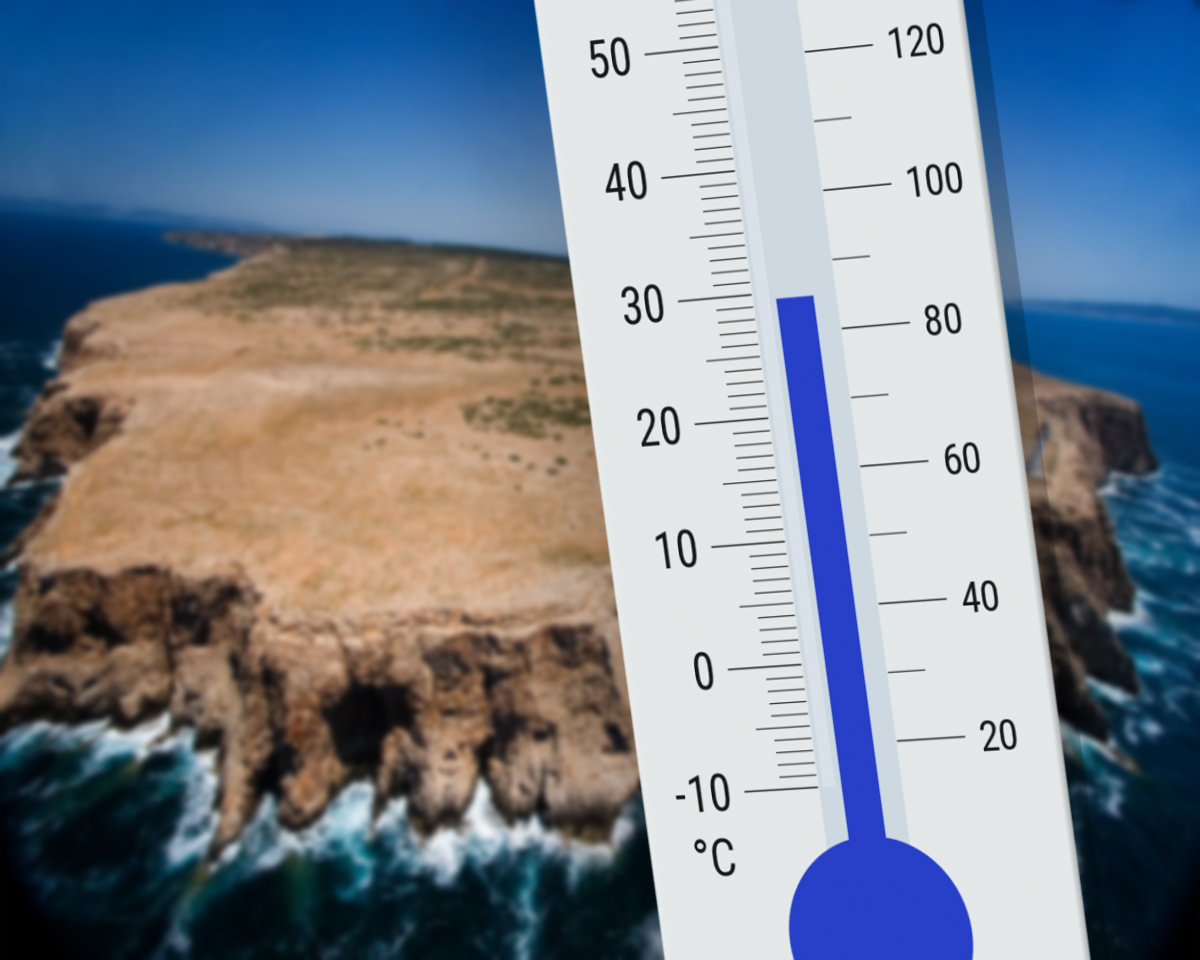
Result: 29.5 °C
